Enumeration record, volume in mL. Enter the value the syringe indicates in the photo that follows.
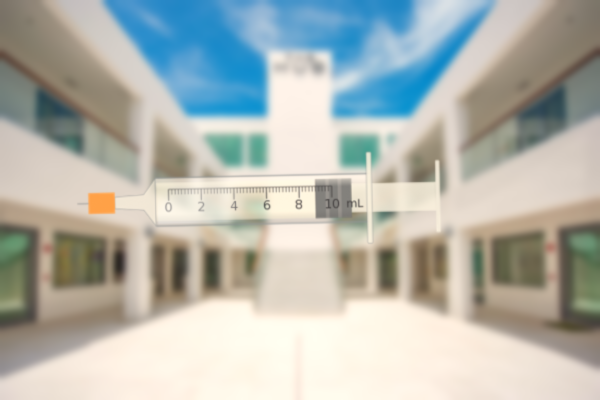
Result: 9 mL
